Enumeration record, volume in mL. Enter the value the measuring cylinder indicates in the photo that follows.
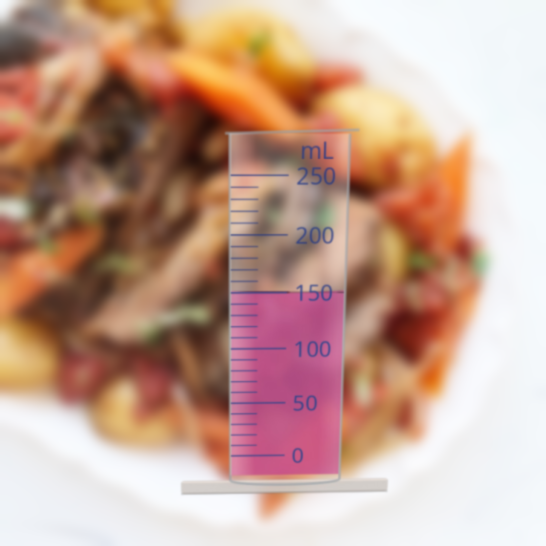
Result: 150 mL
